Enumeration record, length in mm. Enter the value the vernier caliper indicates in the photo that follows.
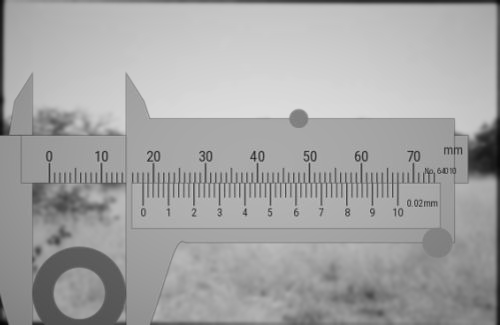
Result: 18.0 mm
